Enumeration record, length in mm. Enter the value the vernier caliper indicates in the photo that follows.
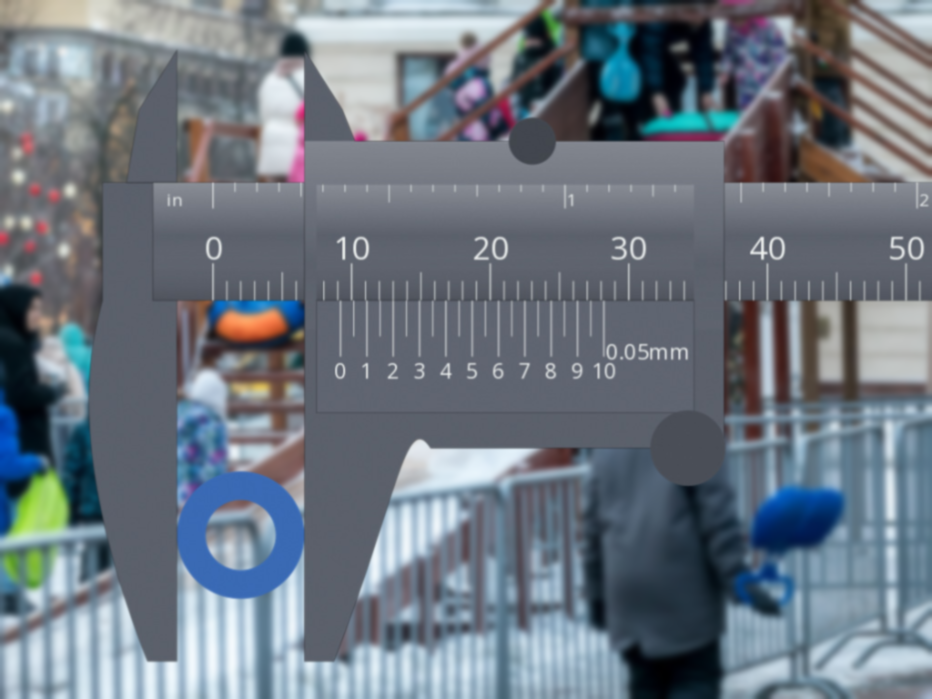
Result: 9.2 mm
